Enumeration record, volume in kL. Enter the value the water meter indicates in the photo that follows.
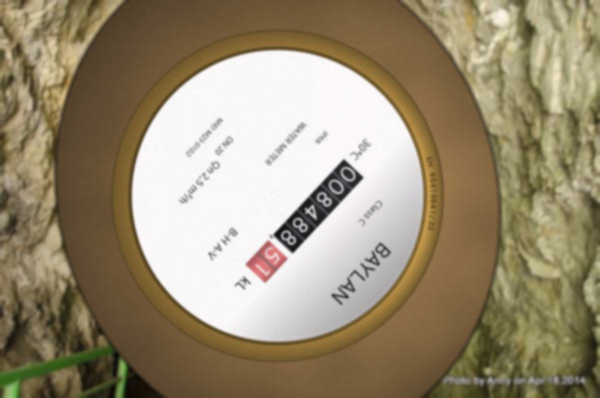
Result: 8488.51 kL
